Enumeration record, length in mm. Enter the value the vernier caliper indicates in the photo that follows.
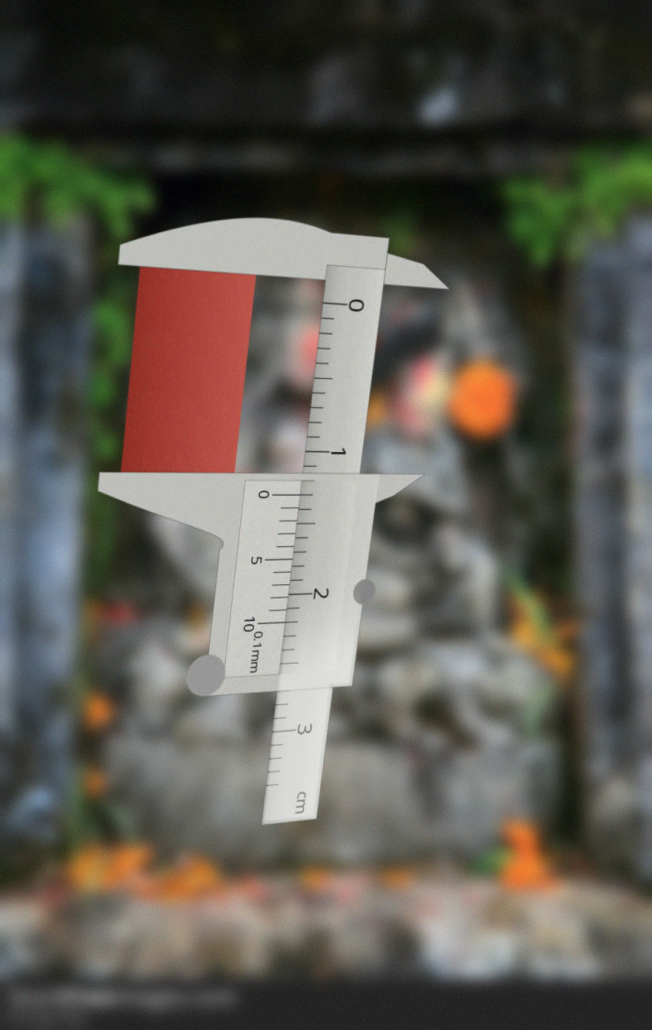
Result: 13.0 mm
